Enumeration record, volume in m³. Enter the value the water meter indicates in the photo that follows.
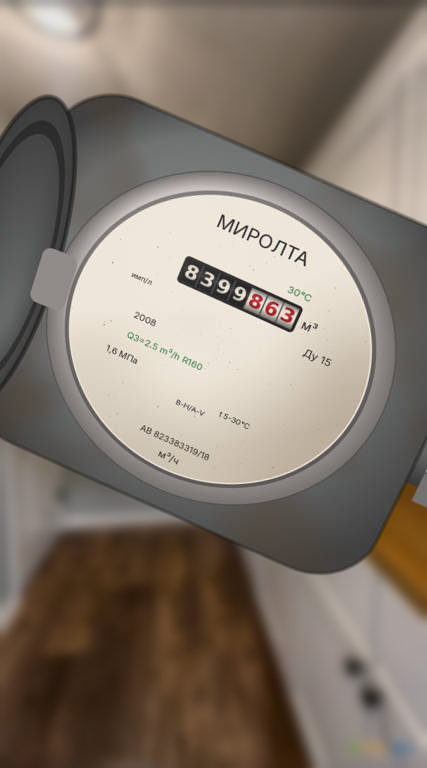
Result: 8399.863 m³
